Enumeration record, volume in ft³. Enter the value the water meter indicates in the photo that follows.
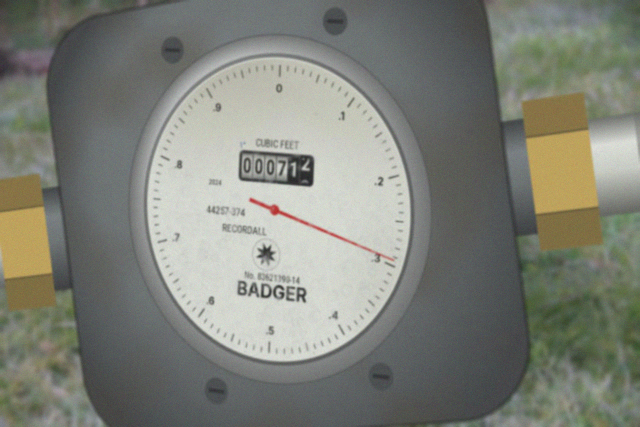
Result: 712.29 ft³
